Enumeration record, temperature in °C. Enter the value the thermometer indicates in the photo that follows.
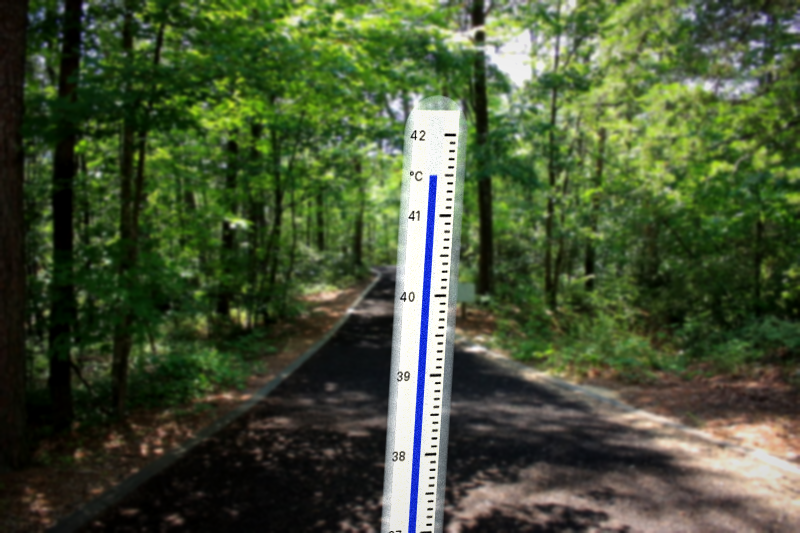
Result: 41.5 °C
